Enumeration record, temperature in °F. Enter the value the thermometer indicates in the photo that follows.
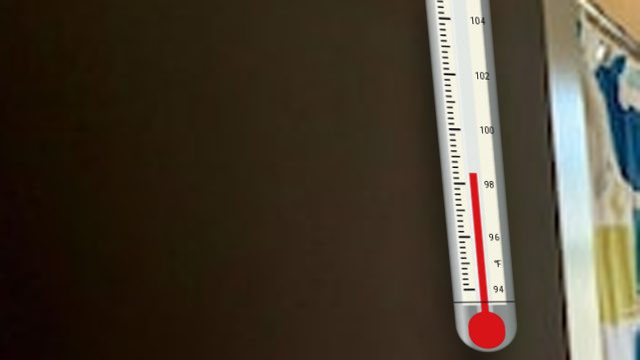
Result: 98.4 °F
